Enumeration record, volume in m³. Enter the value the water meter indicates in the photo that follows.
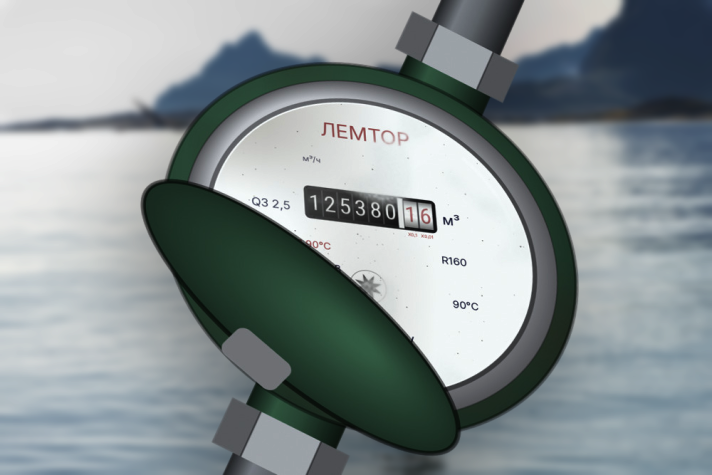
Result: 125380.16 m³
